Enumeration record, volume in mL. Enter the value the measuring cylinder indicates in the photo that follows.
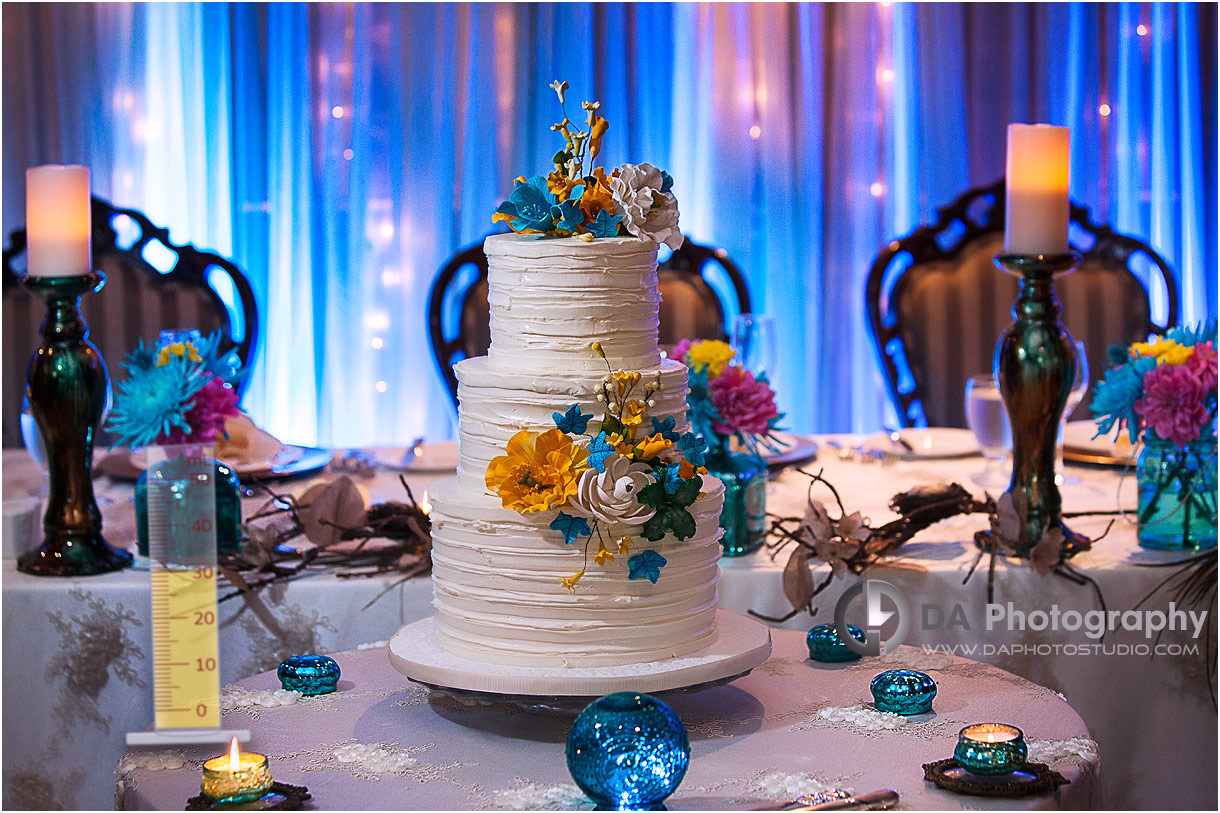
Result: 30 mL
